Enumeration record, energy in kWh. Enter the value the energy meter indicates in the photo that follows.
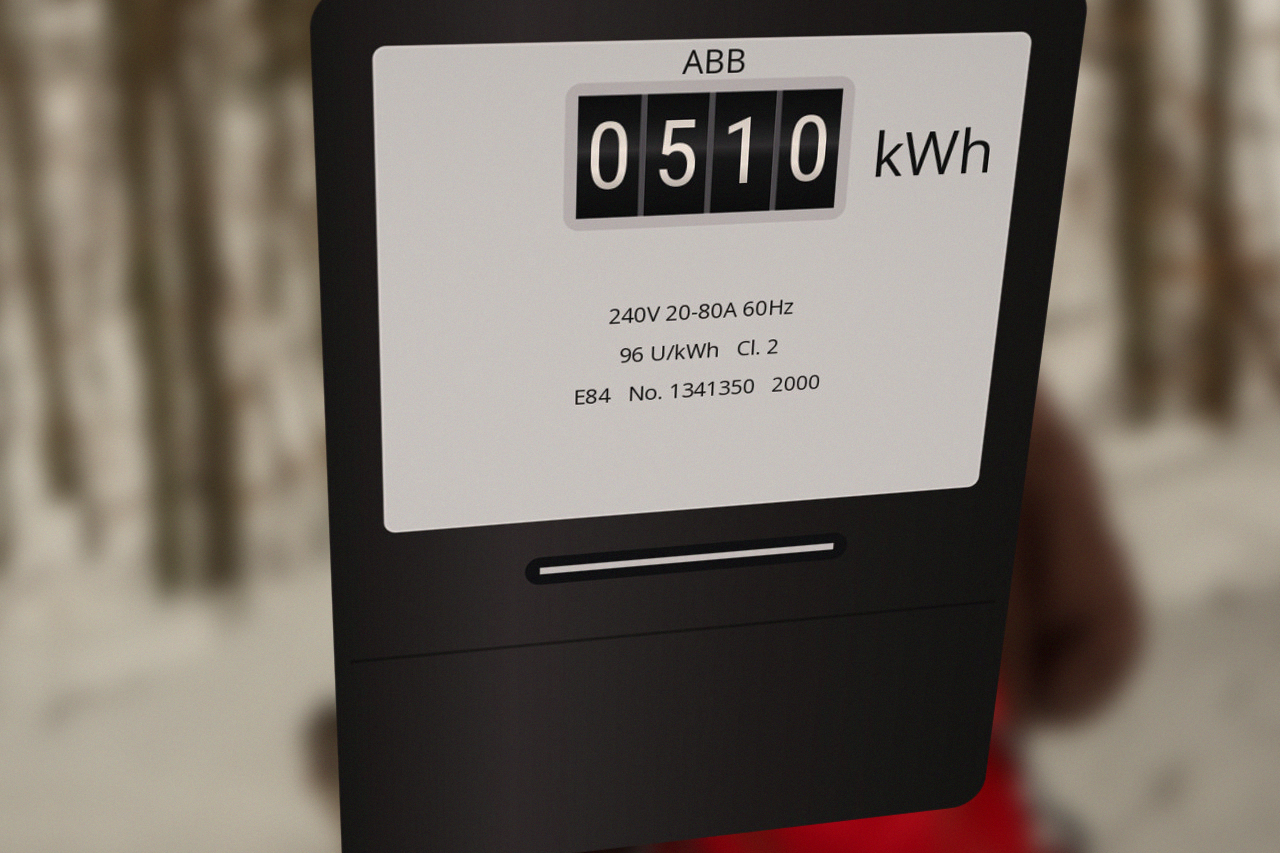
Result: 510 kWh
